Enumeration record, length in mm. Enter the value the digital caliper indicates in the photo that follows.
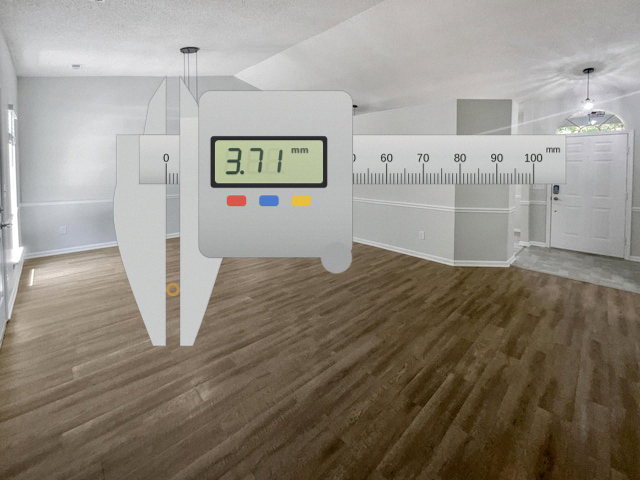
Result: 3.71 mm
